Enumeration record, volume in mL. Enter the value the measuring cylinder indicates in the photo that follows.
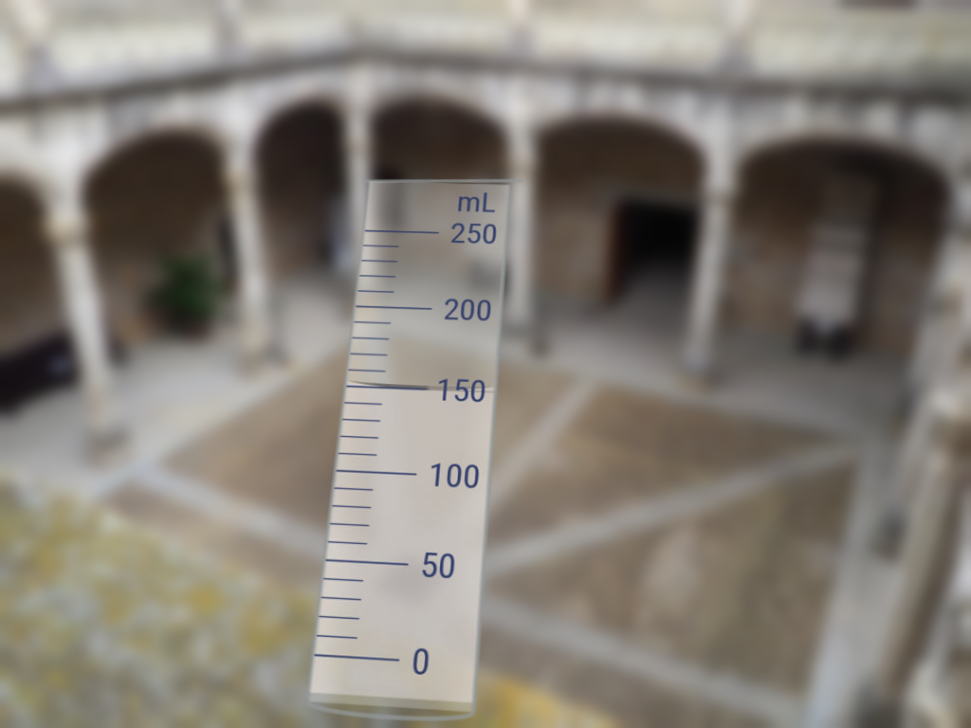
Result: 150 mL
